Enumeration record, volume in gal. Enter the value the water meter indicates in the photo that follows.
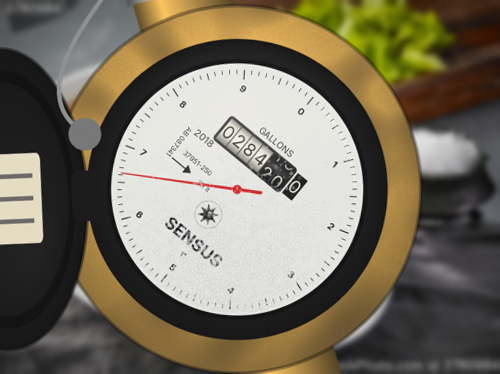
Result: 284196.6 gal
